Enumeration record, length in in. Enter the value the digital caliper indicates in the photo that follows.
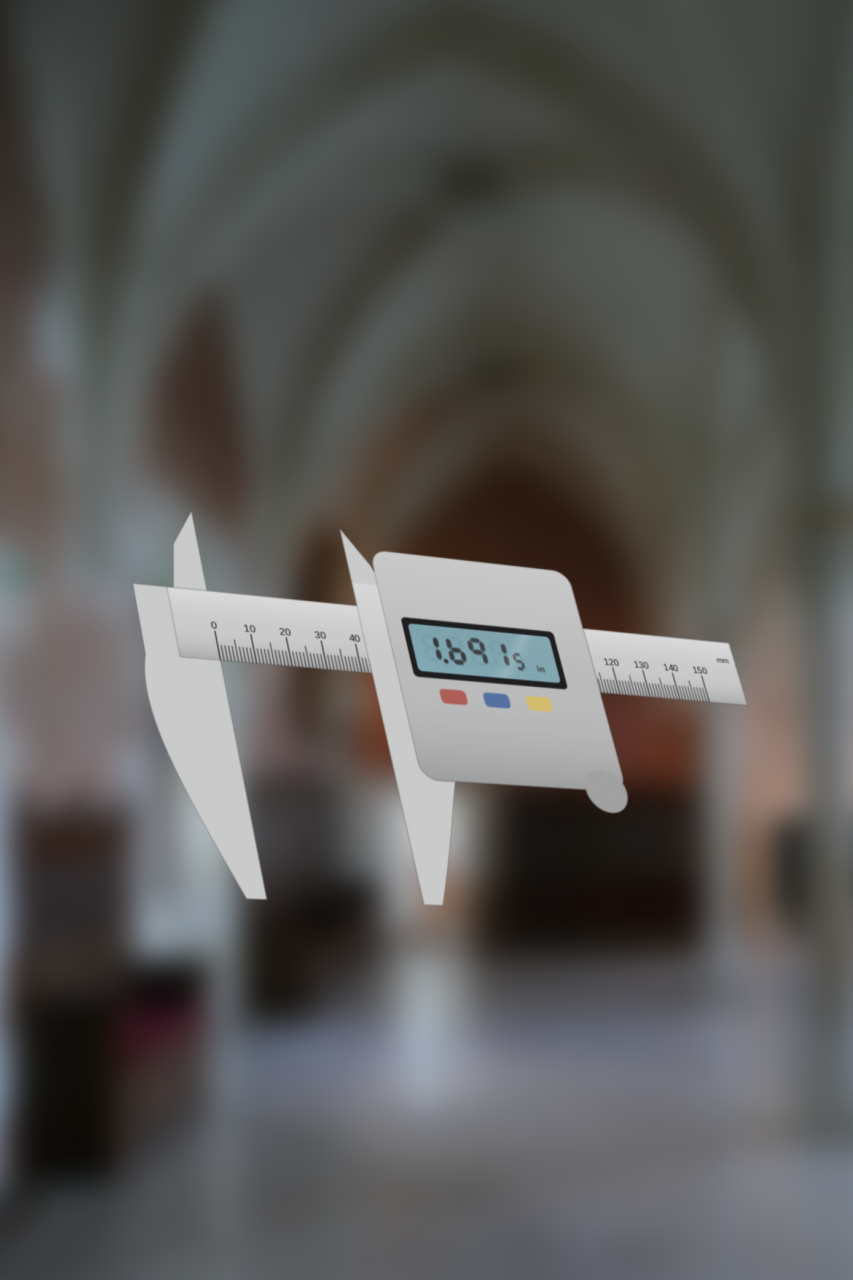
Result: 1.6915 in
